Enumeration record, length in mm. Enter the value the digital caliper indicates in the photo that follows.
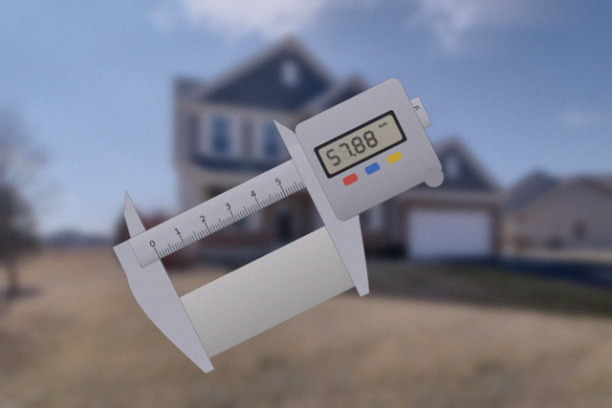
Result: 57.88 mm
